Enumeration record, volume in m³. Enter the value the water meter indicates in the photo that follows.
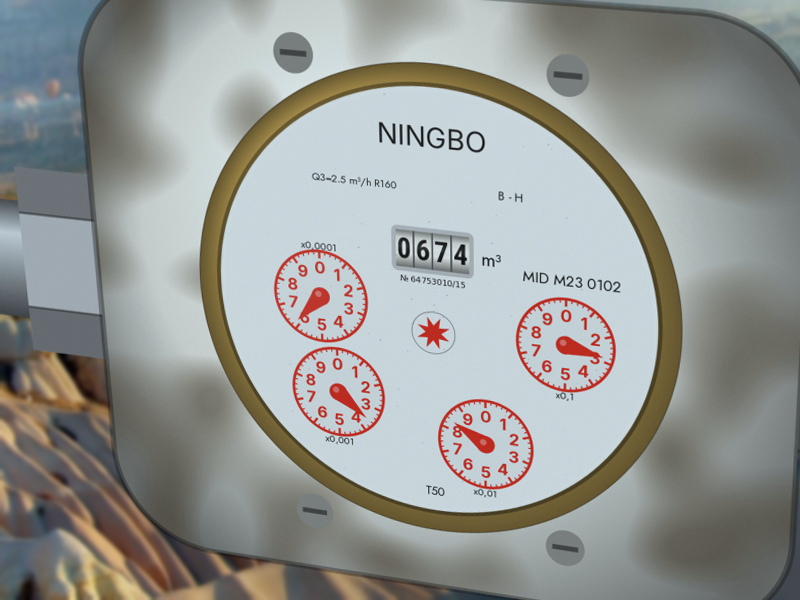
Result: 674.2836 m³
